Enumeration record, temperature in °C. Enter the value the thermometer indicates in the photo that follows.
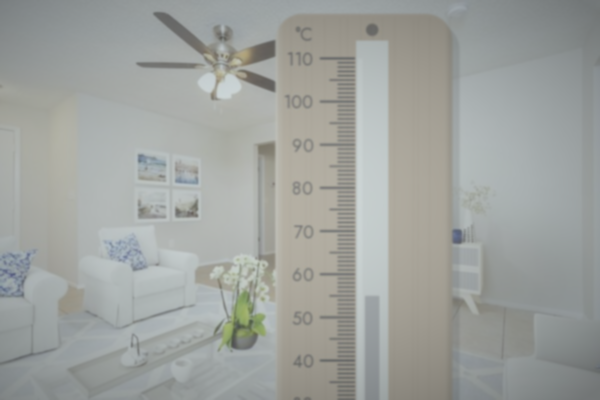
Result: 55 °C
